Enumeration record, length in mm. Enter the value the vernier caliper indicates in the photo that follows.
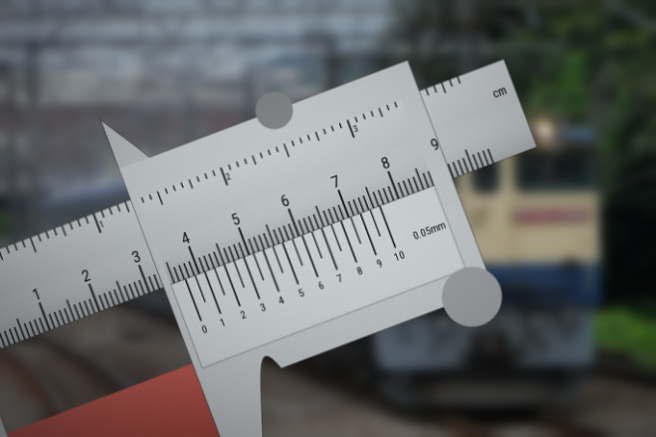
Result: 37.2 mm
